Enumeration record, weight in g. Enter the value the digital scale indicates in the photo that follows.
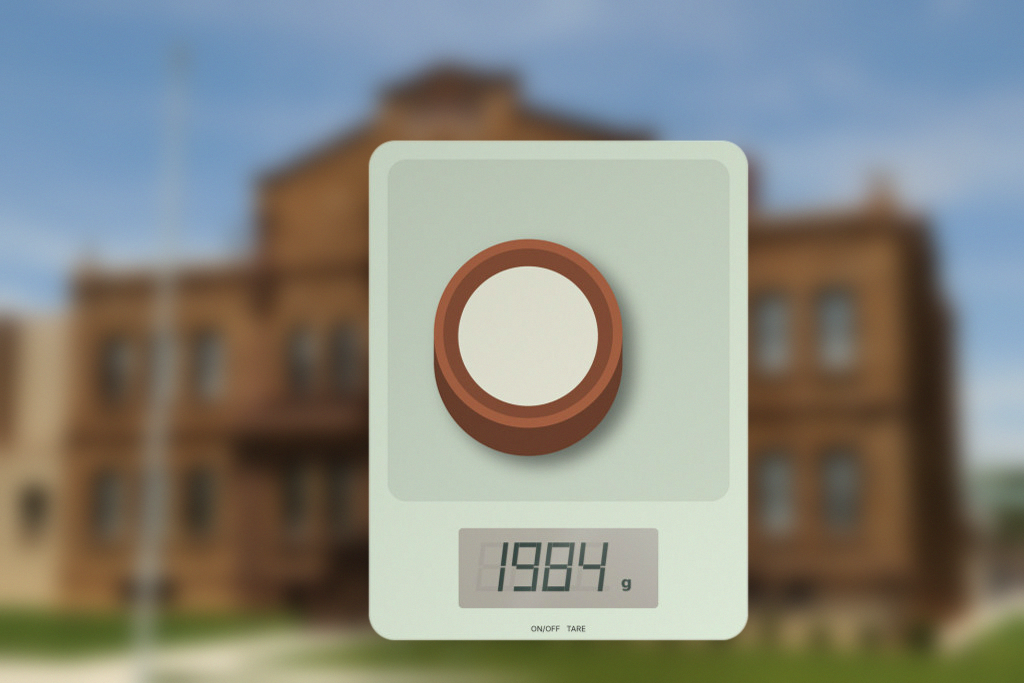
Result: 1984 g
